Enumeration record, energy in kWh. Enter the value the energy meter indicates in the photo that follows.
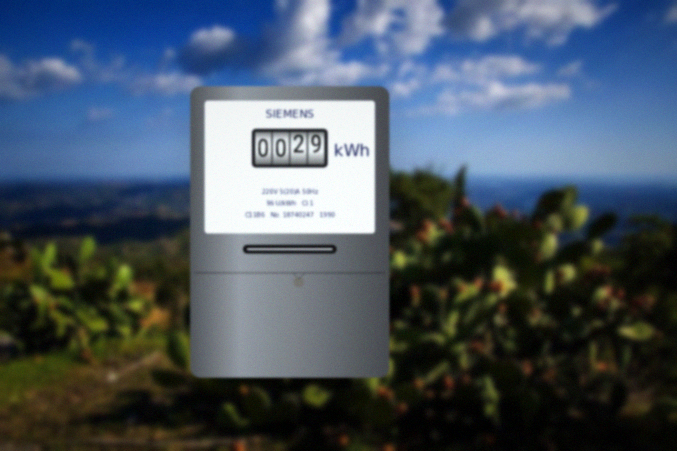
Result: 29 kWh
